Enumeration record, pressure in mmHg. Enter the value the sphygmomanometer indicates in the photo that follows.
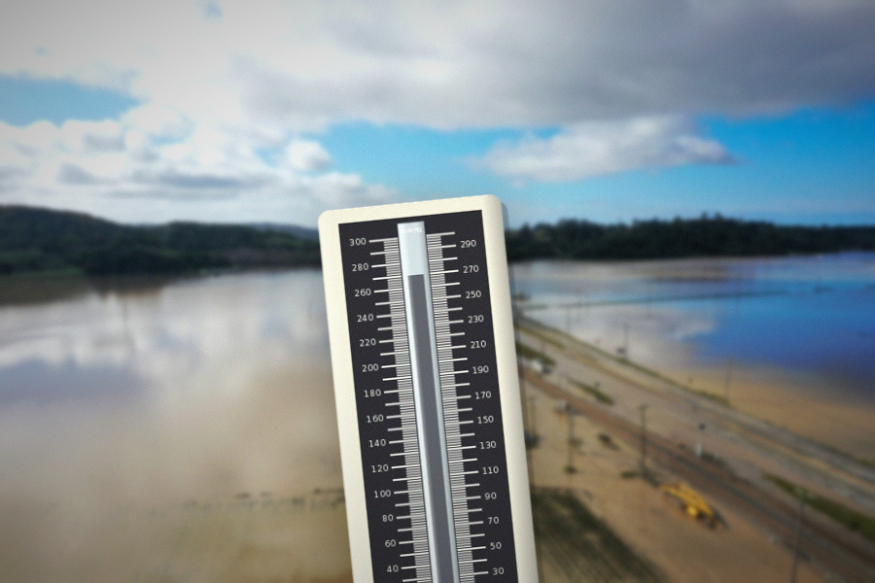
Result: 270 mmHg
